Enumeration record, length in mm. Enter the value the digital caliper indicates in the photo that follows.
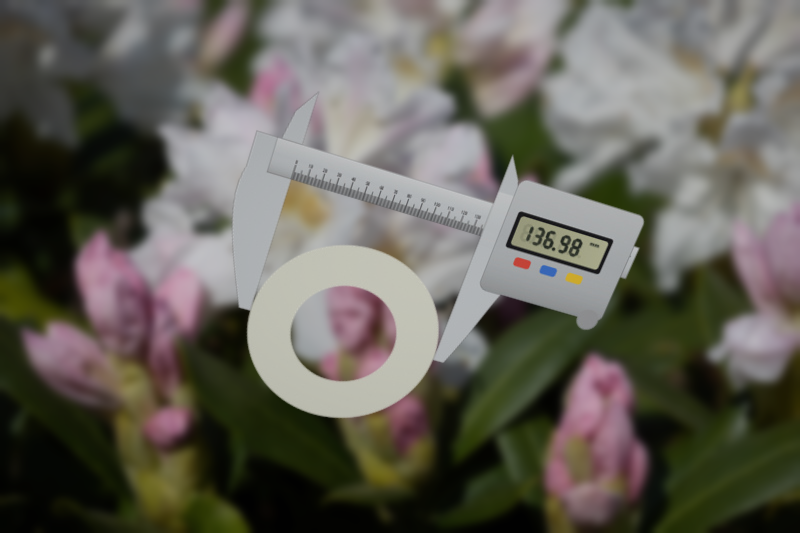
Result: 136.98 mm
